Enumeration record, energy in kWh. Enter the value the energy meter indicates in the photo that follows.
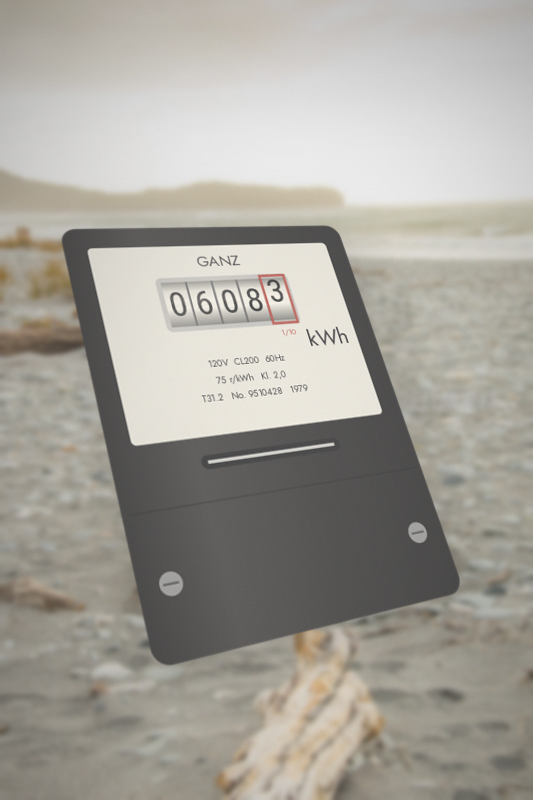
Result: 608.3 kWh
